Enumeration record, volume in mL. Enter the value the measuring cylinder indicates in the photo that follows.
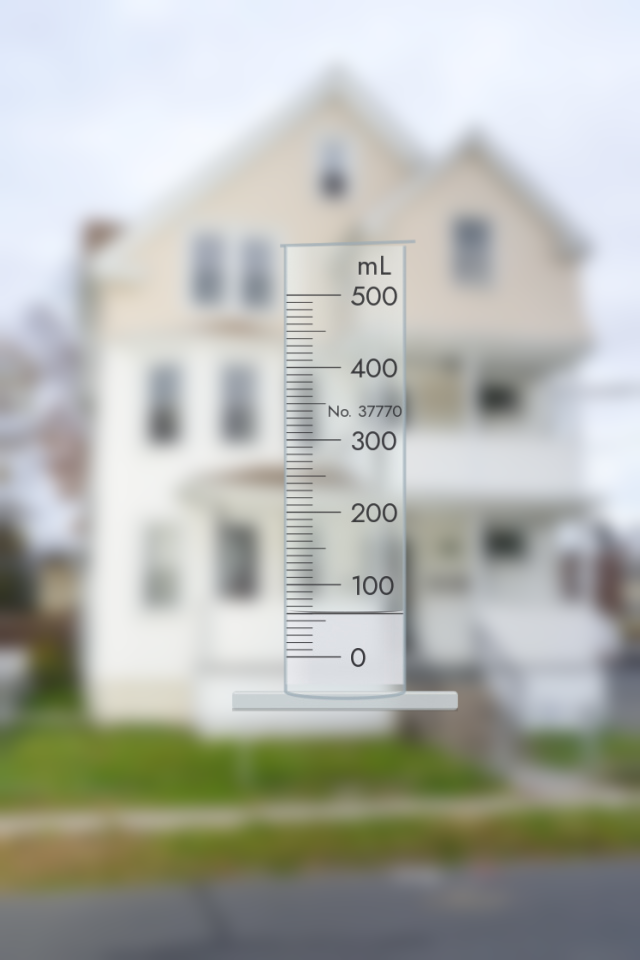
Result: 60 mL
